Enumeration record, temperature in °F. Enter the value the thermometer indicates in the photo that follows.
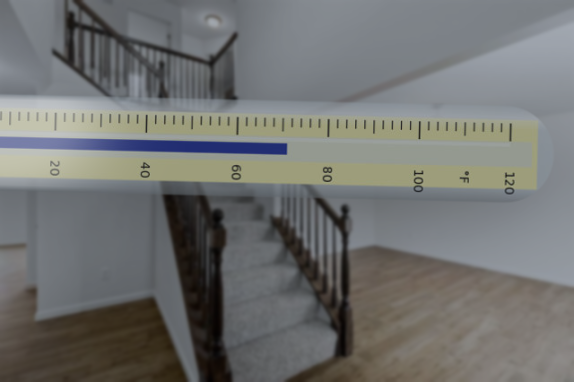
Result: 71 °F
